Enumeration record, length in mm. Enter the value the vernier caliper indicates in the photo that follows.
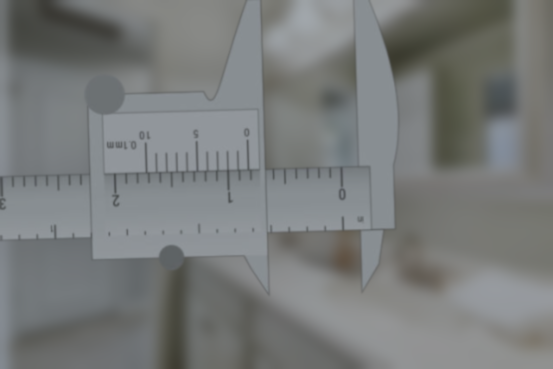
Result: 8.2 mm
